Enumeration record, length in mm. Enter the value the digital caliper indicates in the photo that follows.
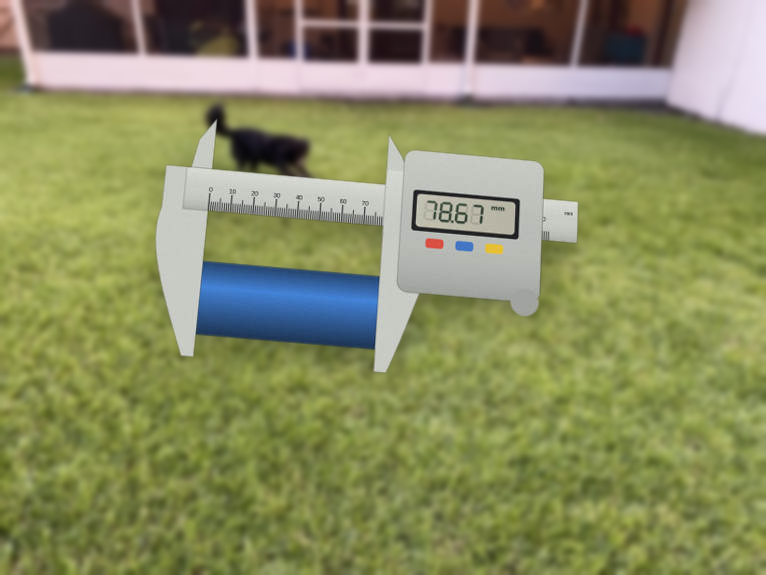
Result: 78.67 mm
